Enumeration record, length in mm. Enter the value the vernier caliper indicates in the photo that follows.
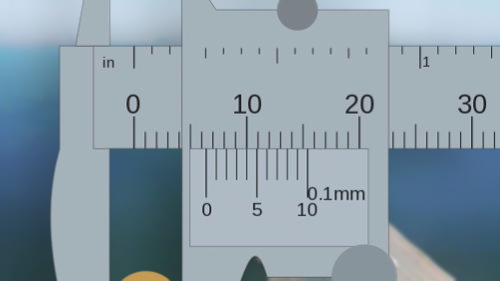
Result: 6.4 mm
